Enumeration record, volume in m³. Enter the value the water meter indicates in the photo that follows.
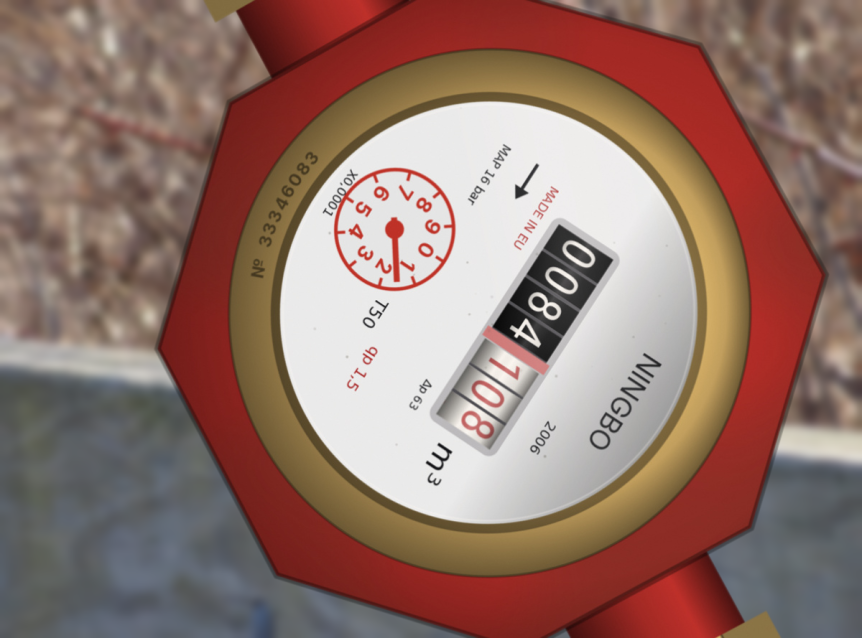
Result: 84.1081 m³
